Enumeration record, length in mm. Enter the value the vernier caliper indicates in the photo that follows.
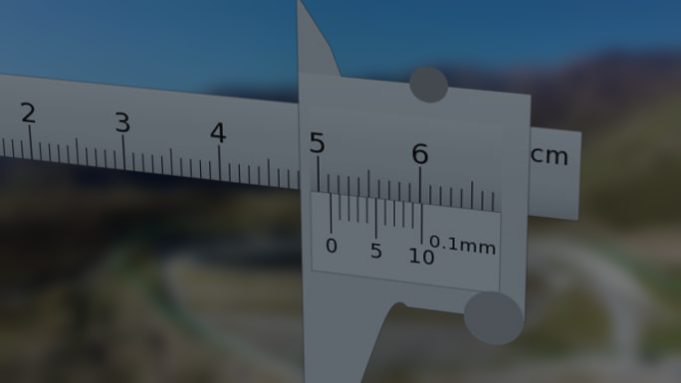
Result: 51.2 mm
